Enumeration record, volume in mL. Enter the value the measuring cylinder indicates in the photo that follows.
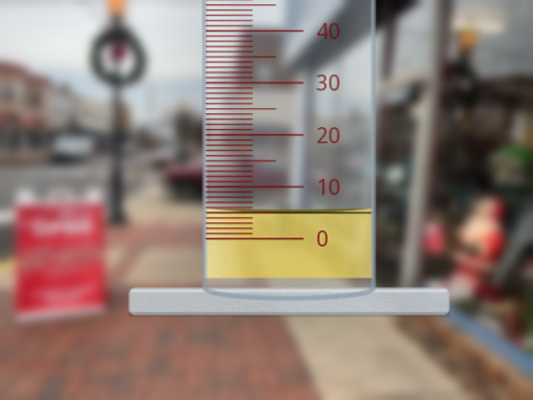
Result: 5 mL
